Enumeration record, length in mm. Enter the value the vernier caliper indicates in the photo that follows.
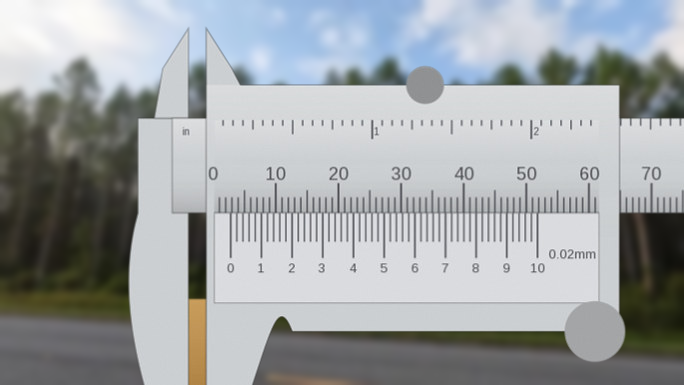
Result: 2.8 mm
